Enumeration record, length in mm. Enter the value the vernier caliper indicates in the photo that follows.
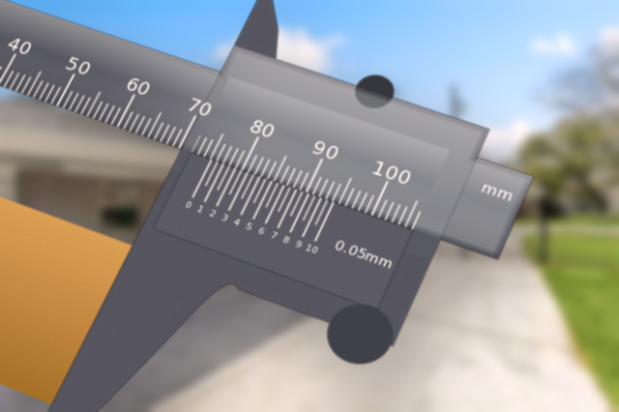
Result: 75.2 mm
